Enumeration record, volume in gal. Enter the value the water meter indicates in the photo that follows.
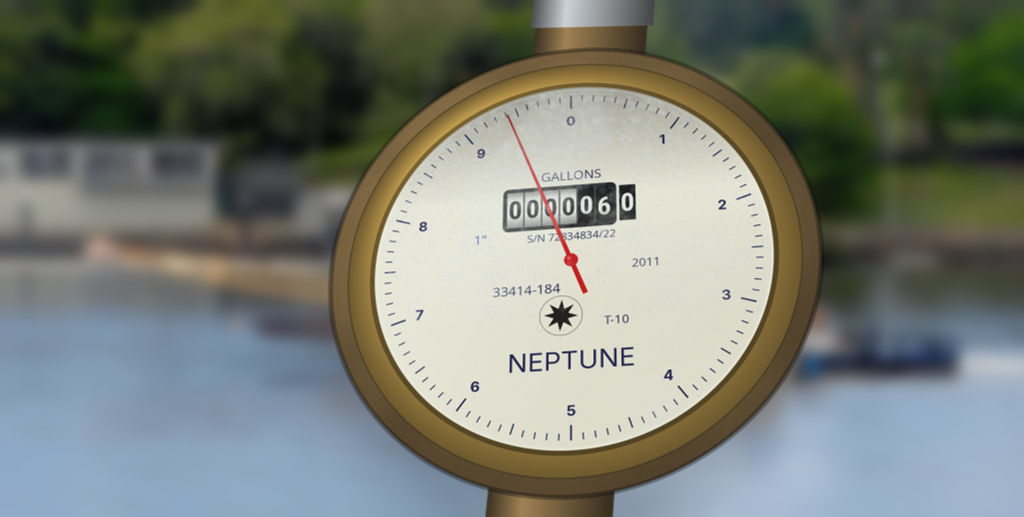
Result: 59.4 gal
